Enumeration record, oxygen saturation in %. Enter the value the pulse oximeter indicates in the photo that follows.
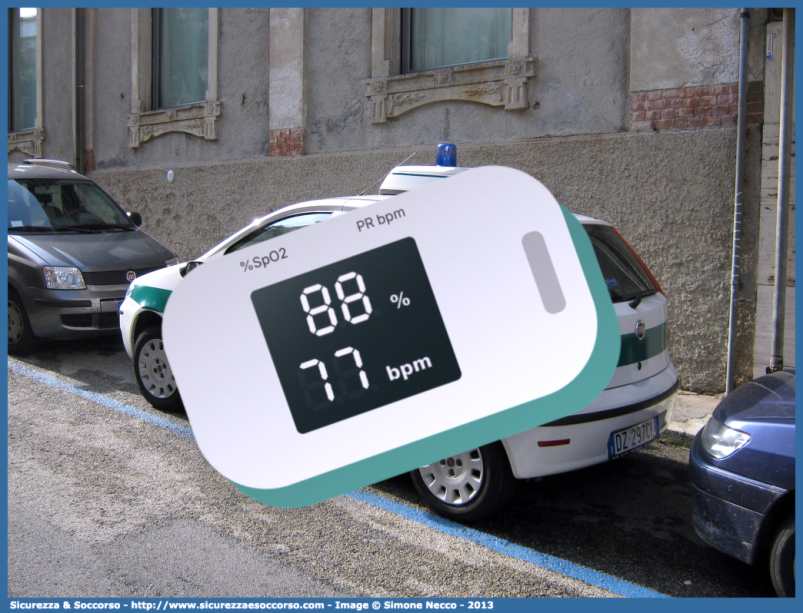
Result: 88 %
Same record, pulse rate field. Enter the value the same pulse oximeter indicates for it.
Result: 77 bpm
